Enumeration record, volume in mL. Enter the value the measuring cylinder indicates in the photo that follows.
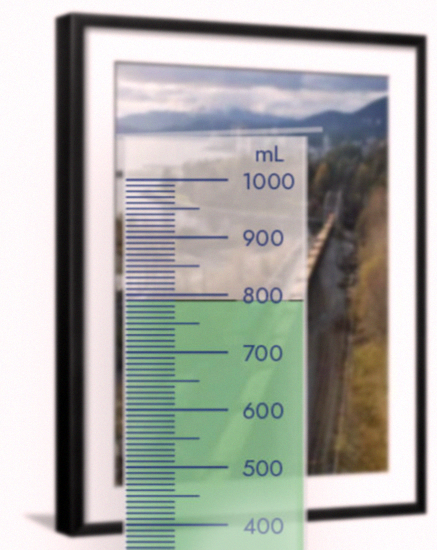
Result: 790 mL
